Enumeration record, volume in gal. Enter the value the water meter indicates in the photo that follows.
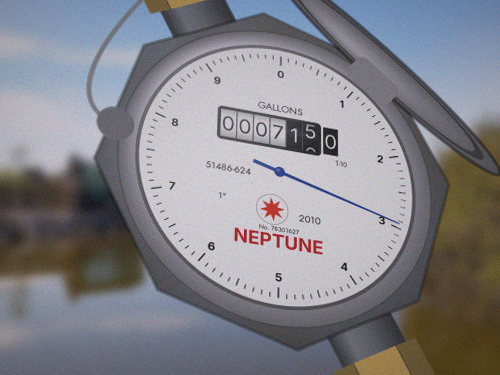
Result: 7152.9 gal
